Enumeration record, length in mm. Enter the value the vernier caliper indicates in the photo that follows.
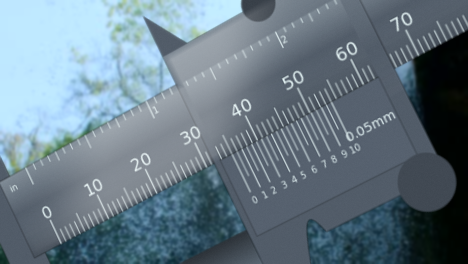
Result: 35.0 mm
